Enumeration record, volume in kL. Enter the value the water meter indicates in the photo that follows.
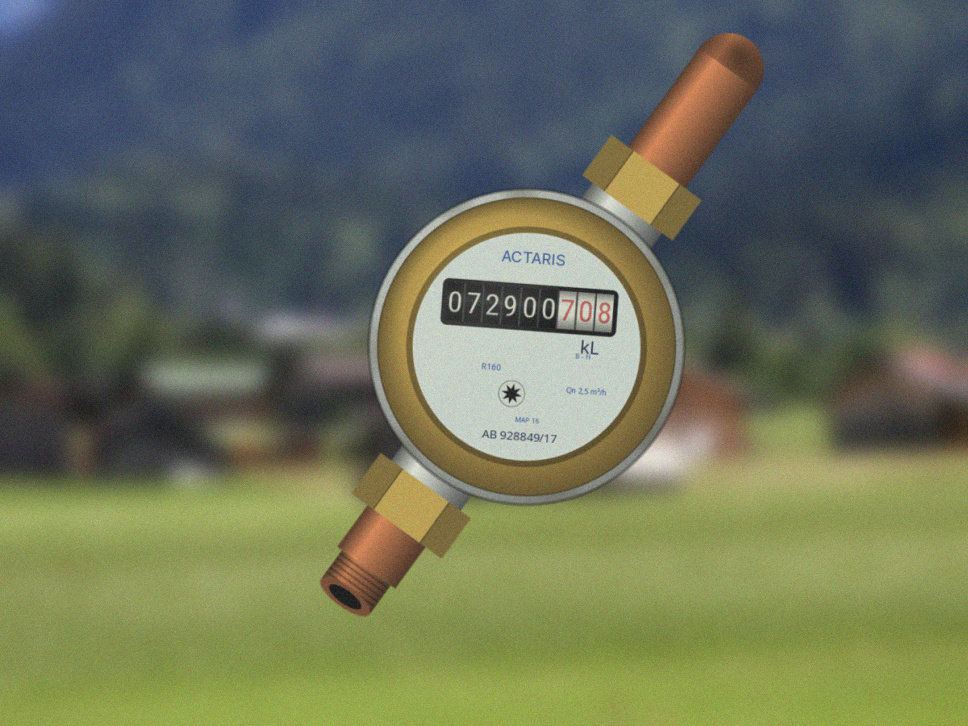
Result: 72900.708 kL
